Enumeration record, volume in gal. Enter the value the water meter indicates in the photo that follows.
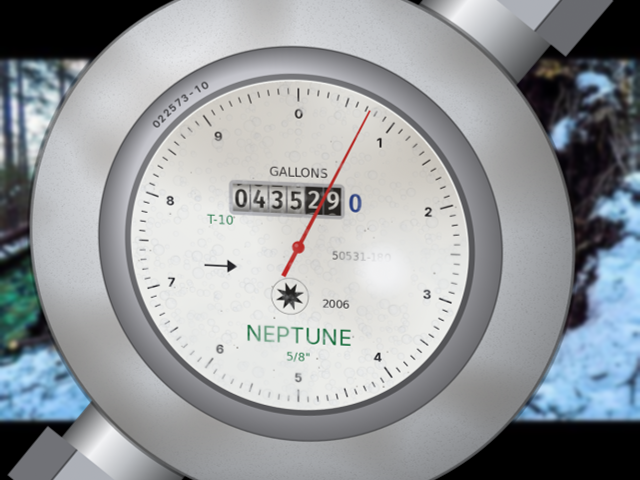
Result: 435290.7 gal
